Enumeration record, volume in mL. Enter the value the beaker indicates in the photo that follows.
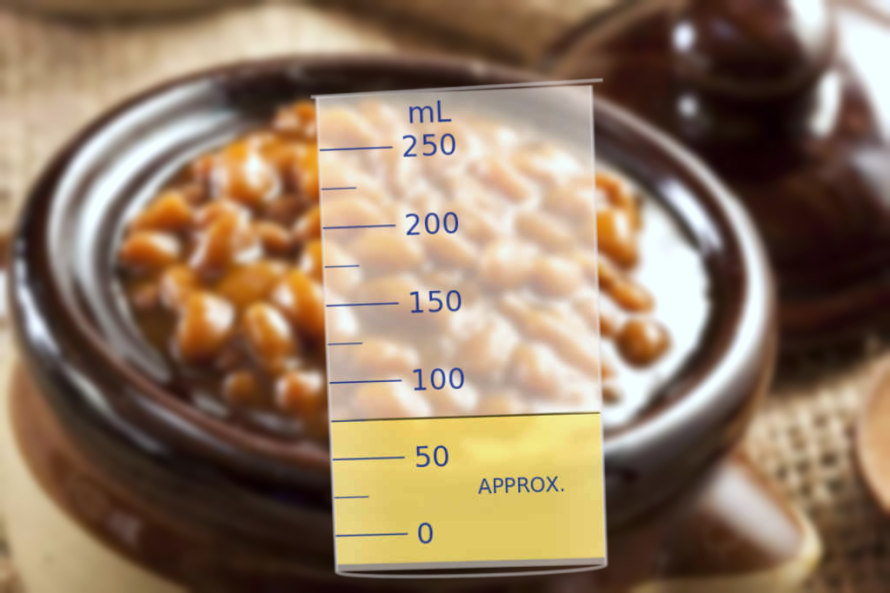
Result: 75 mL
